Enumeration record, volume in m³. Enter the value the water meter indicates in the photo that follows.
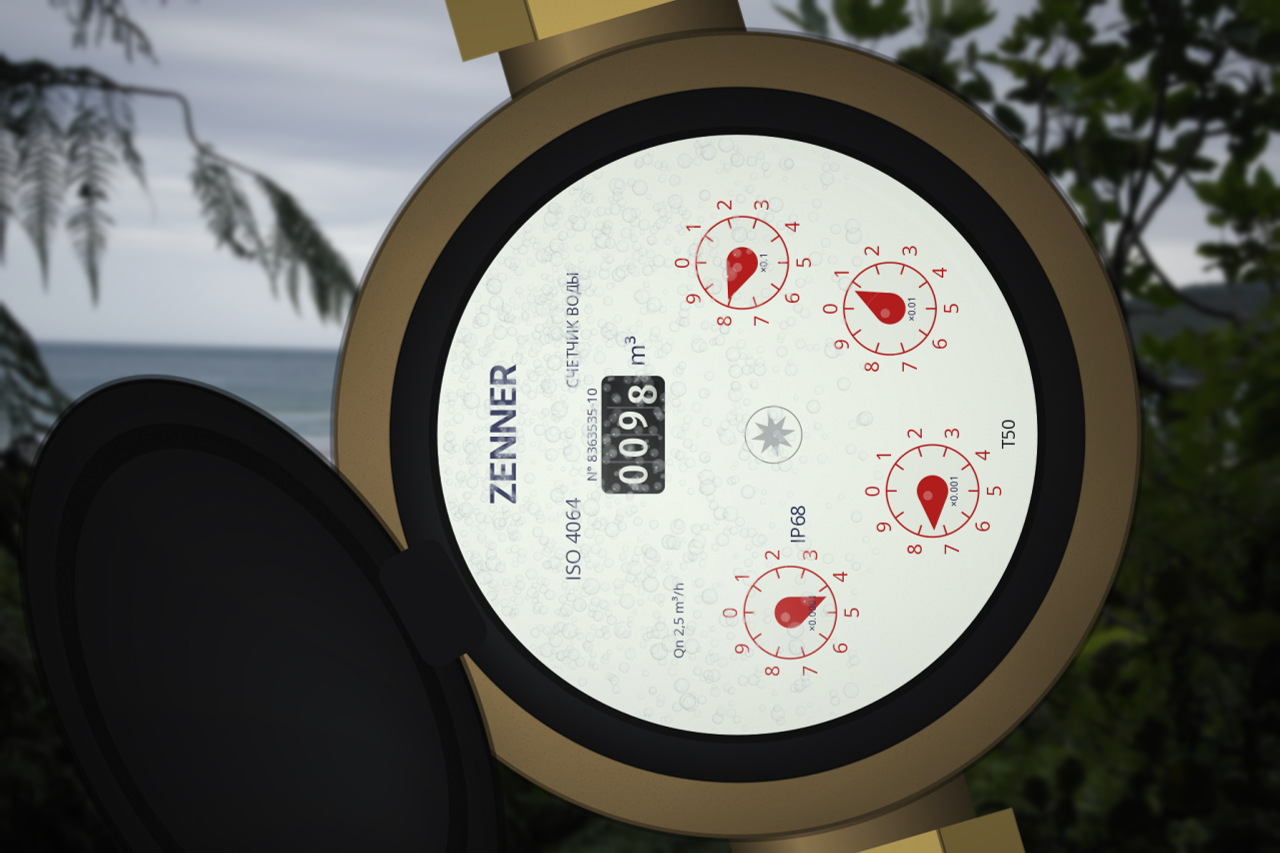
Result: 97.8074 m³
